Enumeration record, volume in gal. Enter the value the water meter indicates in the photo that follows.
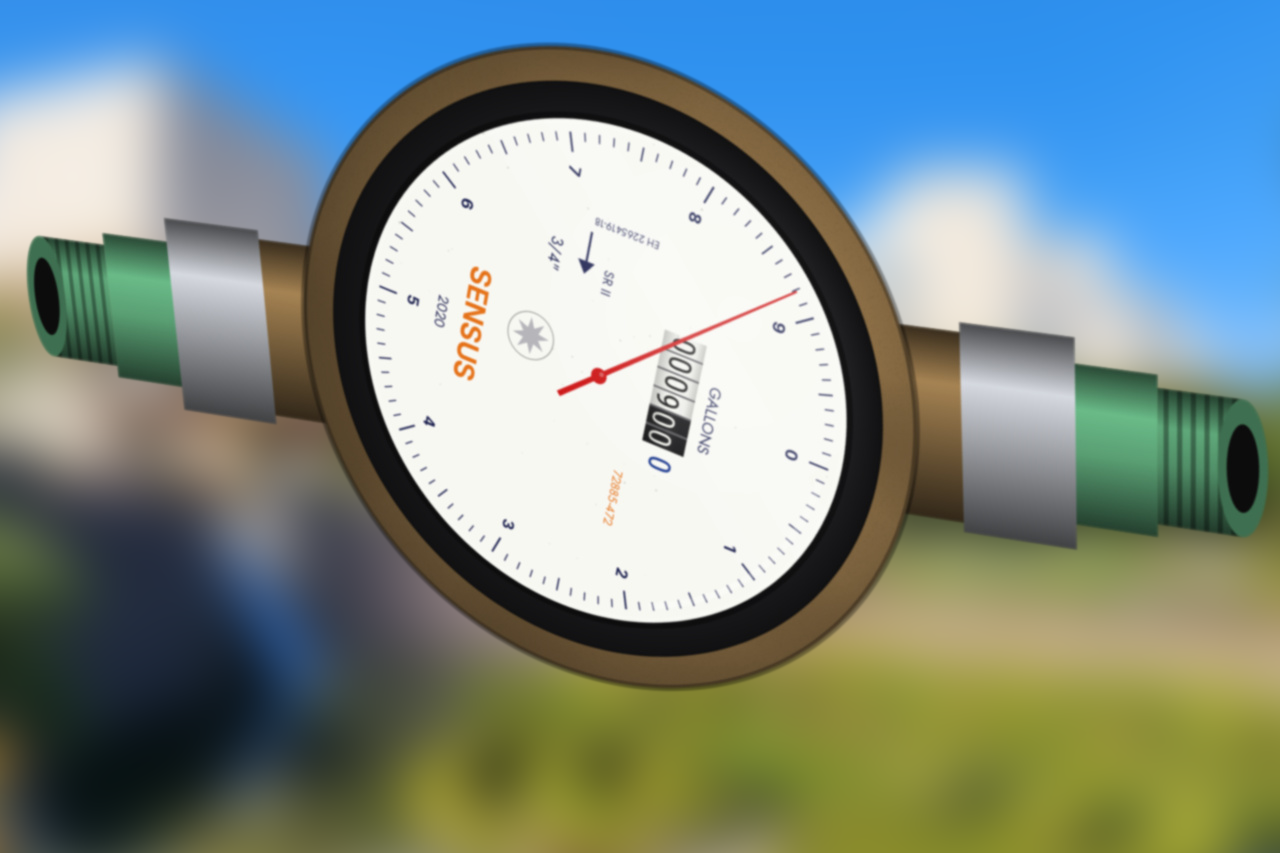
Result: 8998.8 gal
